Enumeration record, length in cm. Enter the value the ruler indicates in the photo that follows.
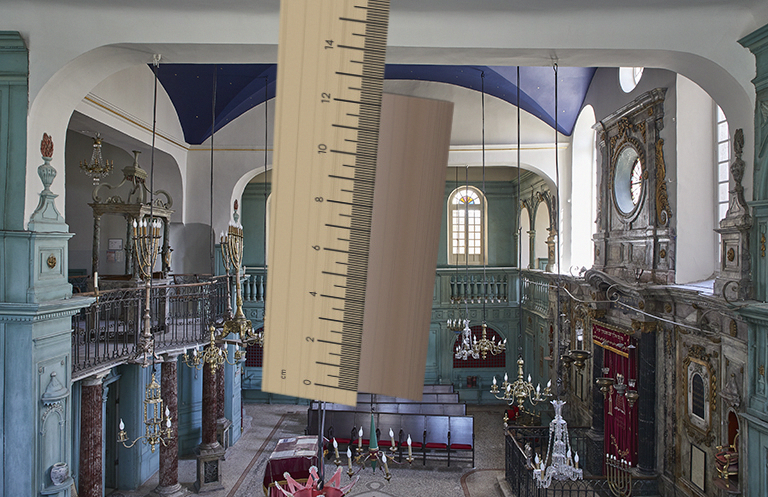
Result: 12.5 cm
